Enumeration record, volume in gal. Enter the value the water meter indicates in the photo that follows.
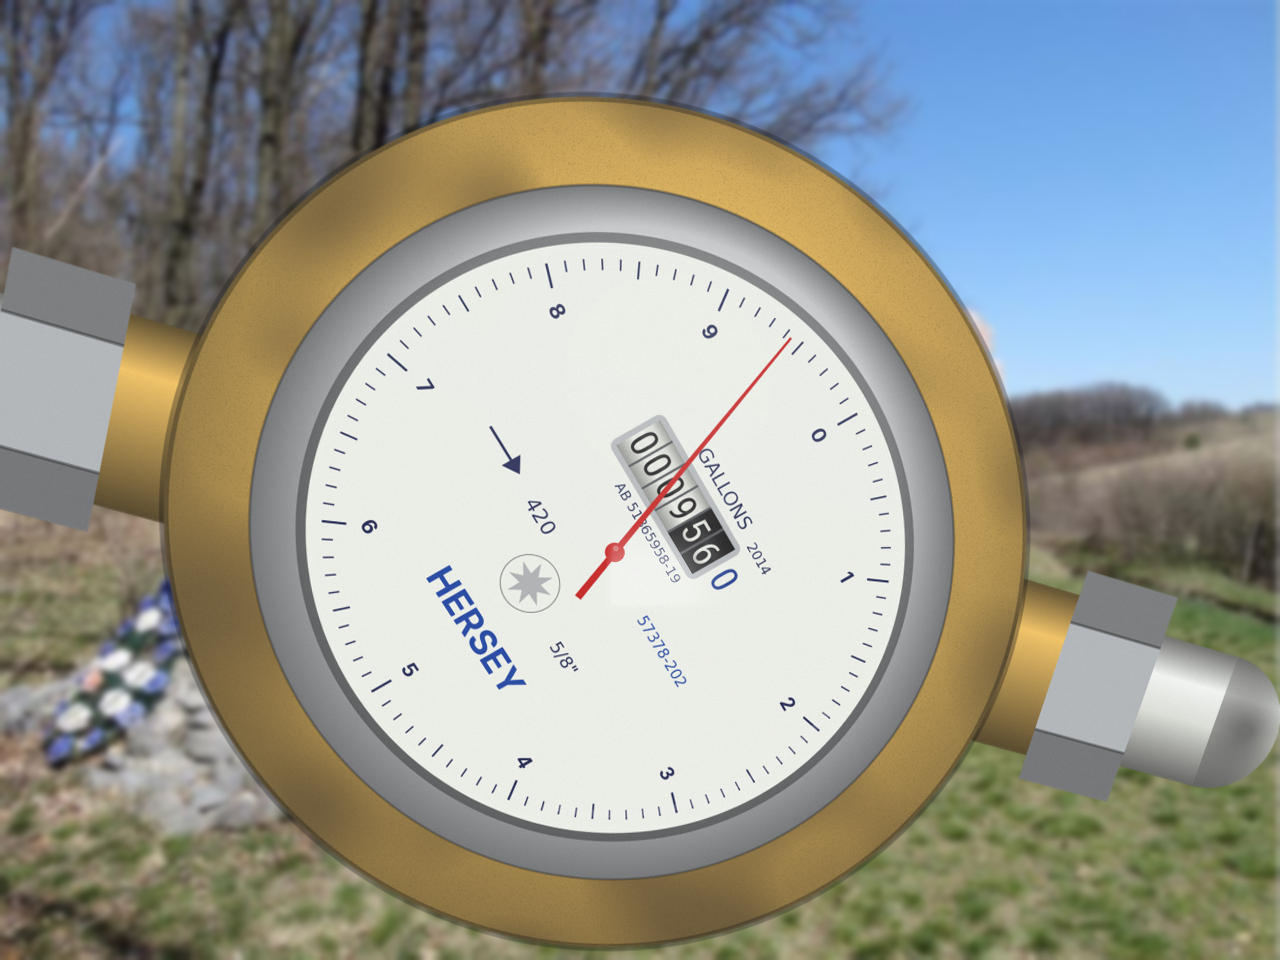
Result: 9559.4 gal
